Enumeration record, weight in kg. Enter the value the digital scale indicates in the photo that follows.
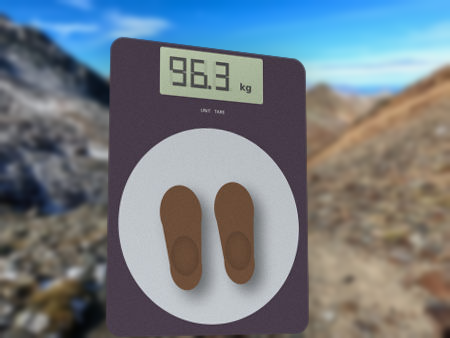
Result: 96.3 kg
